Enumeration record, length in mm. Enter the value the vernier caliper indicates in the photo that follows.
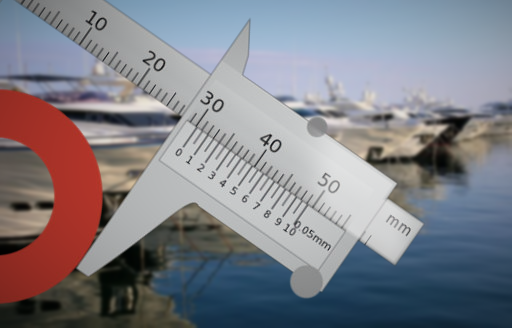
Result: 30.2 mm
